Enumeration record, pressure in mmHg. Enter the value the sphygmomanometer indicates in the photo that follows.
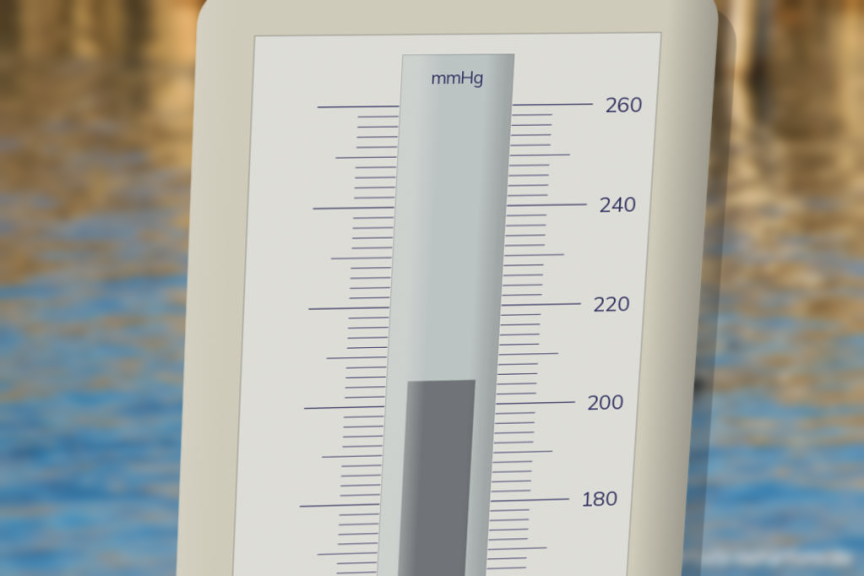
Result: 205 mmHg
